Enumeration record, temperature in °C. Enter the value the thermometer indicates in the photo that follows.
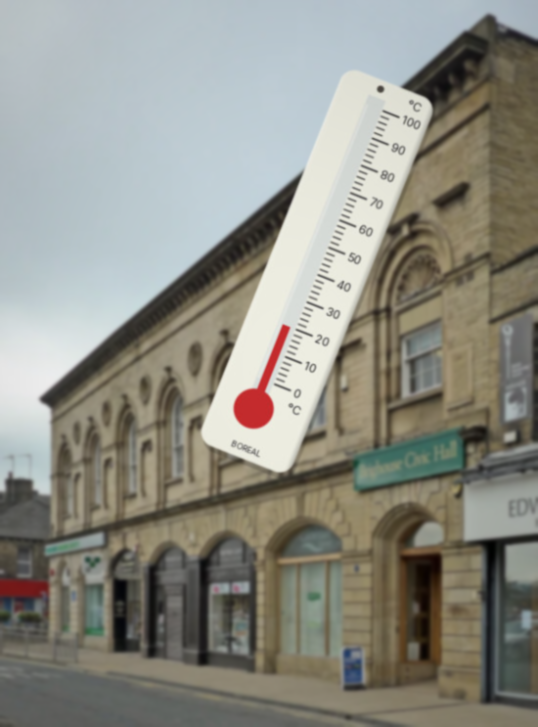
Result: 20 °C
